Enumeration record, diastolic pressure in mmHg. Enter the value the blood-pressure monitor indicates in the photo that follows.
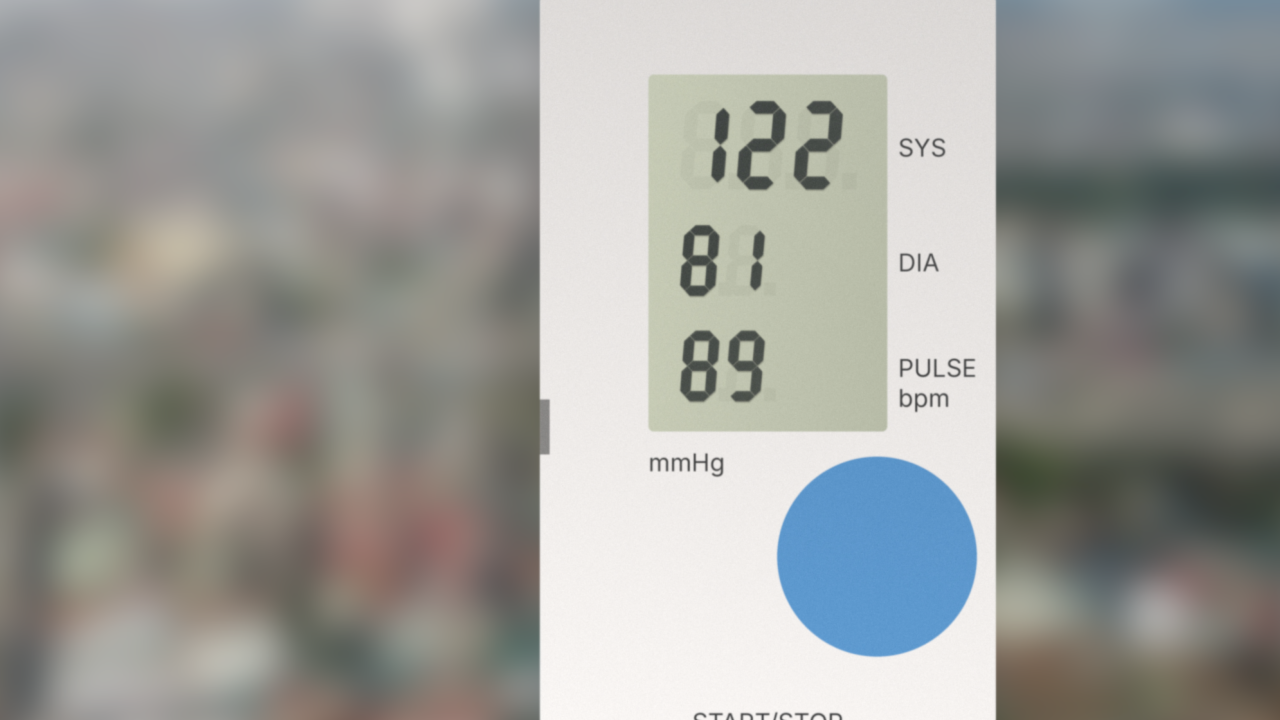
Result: 81 mmHg
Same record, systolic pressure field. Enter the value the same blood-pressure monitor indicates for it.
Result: 122 mmHg
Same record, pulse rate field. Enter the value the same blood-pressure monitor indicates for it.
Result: 89 bpm
